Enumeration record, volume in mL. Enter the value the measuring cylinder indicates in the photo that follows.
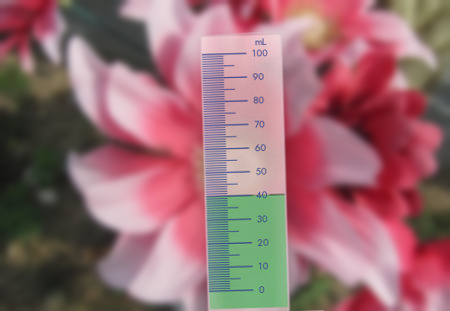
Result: 40 mL
